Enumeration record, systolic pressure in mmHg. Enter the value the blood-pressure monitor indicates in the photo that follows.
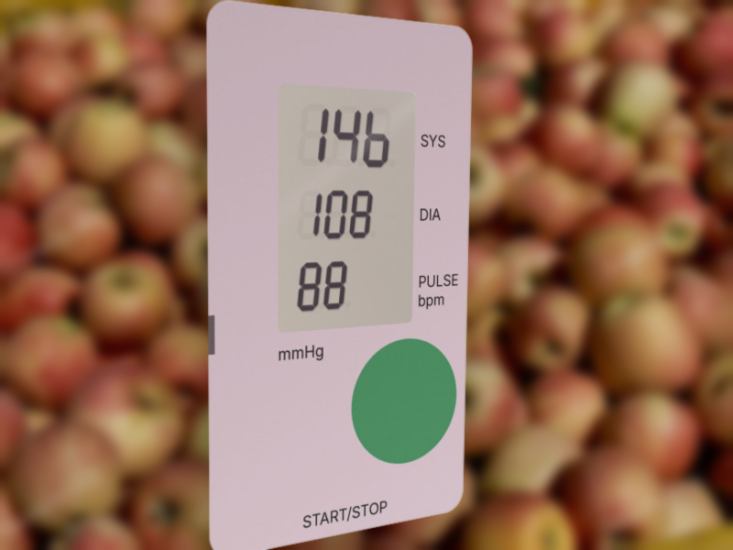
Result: 146 mmHg
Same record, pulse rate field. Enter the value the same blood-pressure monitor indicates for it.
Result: 88 bpm
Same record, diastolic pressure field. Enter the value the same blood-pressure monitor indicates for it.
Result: 108 mmHg
